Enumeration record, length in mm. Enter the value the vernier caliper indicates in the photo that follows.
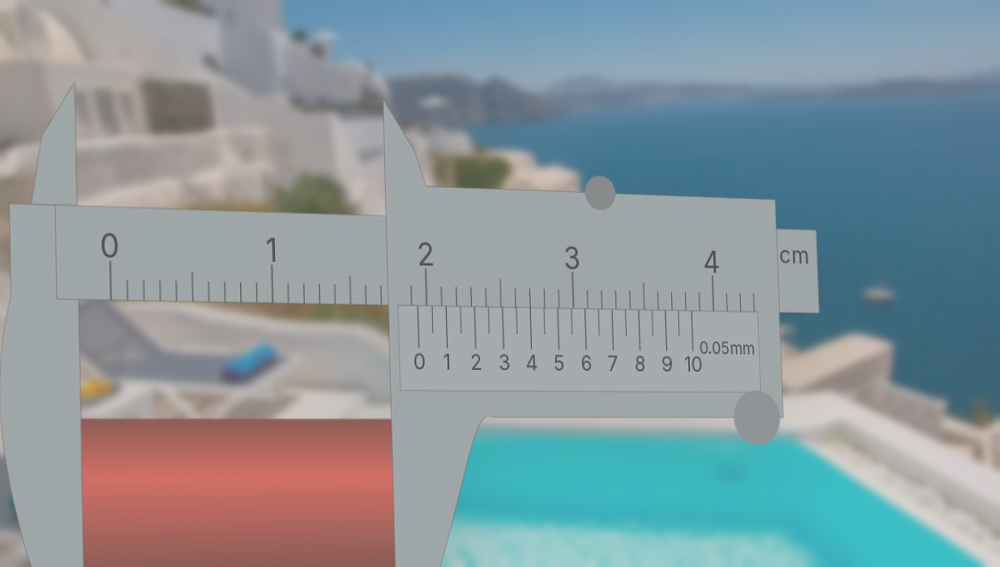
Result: 19.4 mm
